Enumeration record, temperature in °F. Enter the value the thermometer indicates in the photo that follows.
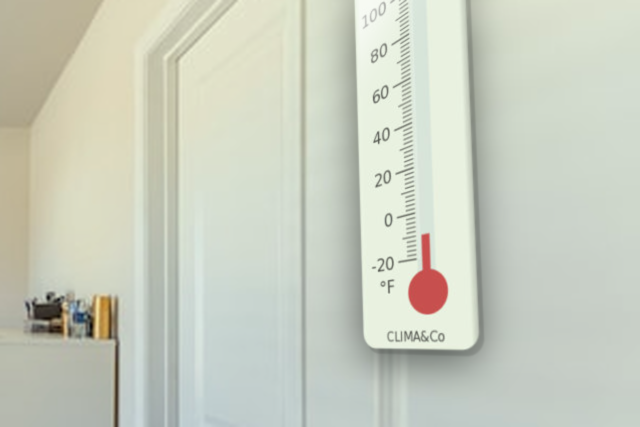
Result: -10 °F
